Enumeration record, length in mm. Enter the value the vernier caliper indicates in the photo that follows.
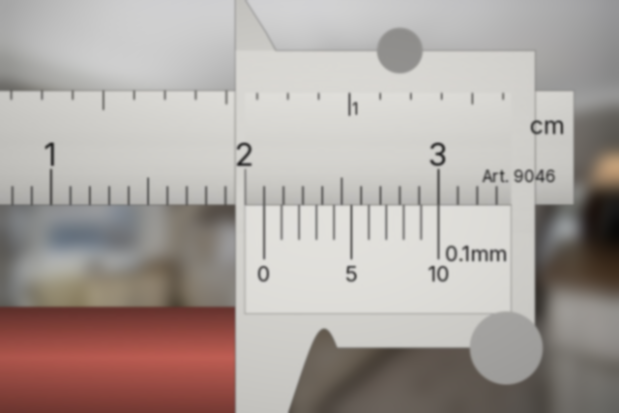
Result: 21.0 mm
